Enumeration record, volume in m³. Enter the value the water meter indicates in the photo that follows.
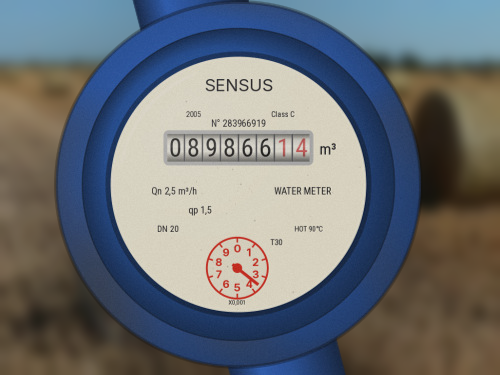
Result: 89866.143 m³
